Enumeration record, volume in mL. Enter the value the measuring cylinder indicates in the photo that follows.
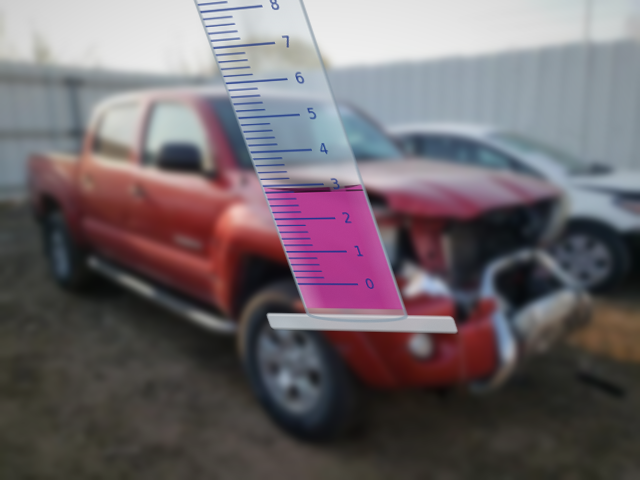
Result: 2.8 mL
